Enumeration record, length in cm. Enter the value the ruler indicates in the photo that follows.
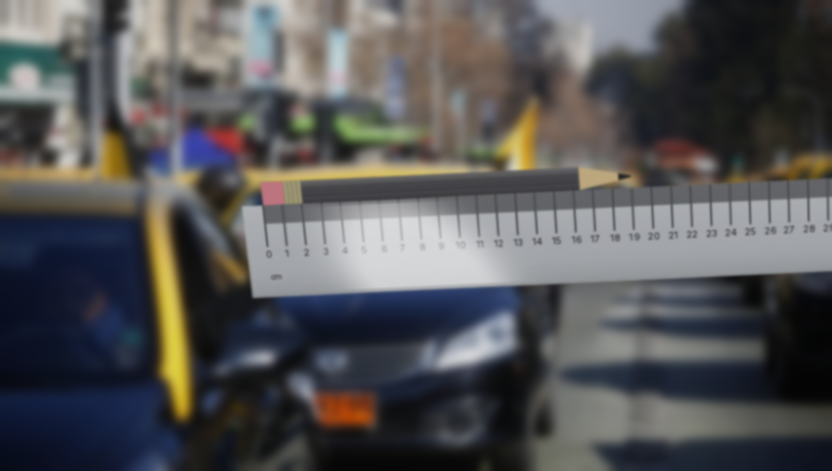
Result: 19 cm
